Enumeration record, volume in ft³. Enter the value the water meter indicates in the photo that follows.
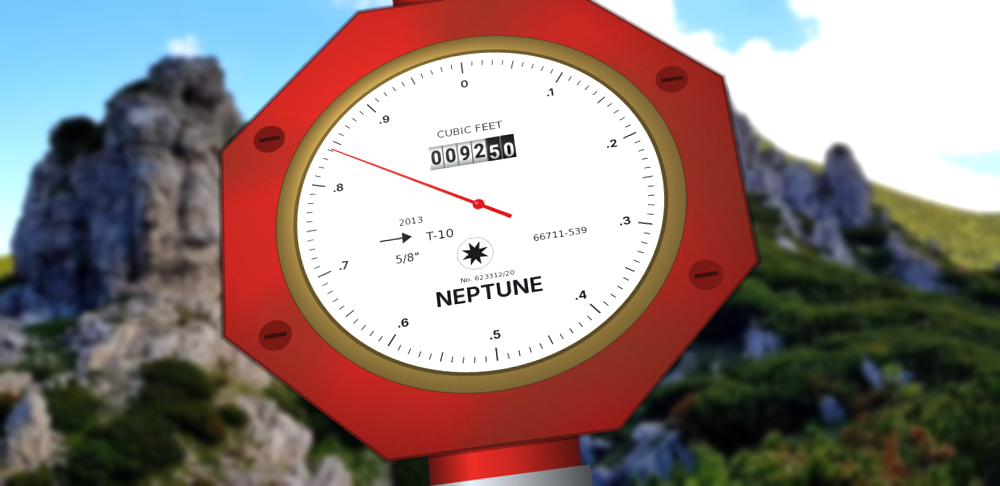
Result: 9249.84 ft³
